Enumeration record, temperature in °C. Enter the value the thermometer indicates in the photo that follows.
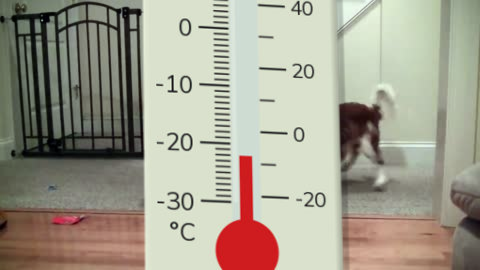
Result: -22 °C
